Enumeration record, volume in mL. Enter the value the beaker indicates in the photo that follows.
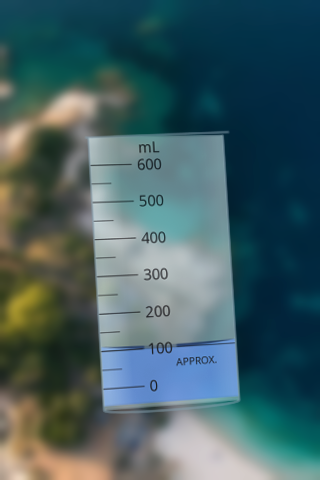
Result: 100 mL
